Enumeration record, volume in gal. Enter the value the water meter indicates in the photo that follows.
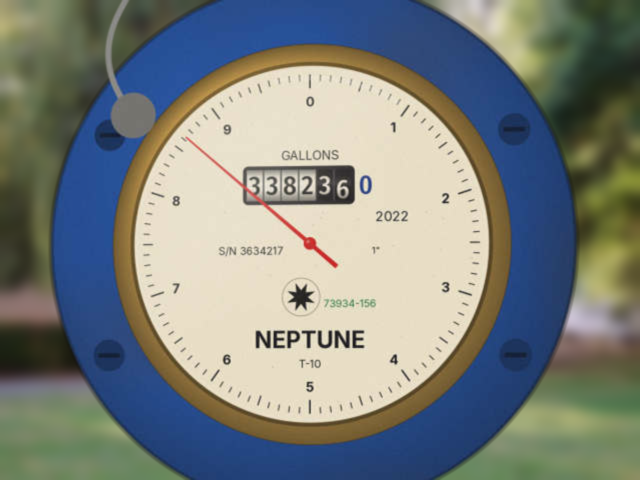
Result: 3382358.6 gal
